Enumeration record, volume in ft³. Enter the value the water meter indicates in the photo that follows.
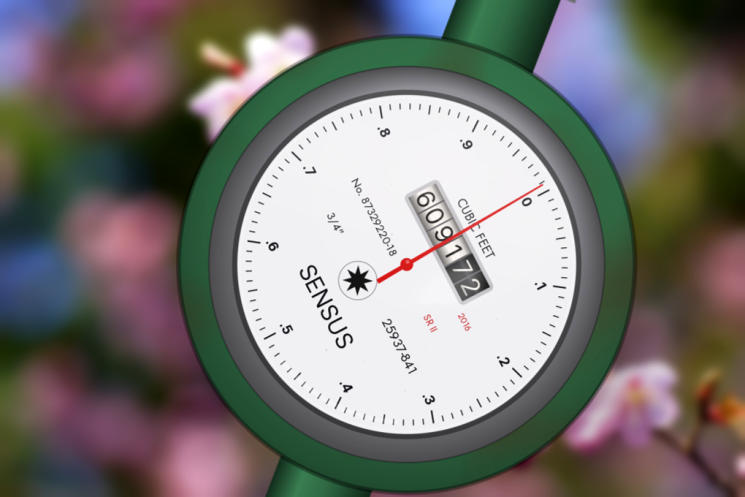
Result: 609171.99 ft³
